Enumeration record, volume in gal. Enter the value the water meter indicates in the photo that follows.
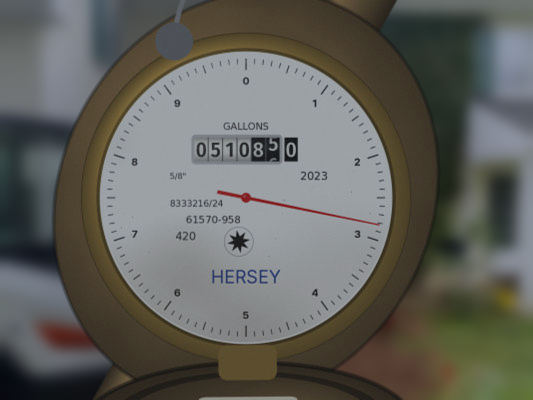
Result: 510852.8 gal
